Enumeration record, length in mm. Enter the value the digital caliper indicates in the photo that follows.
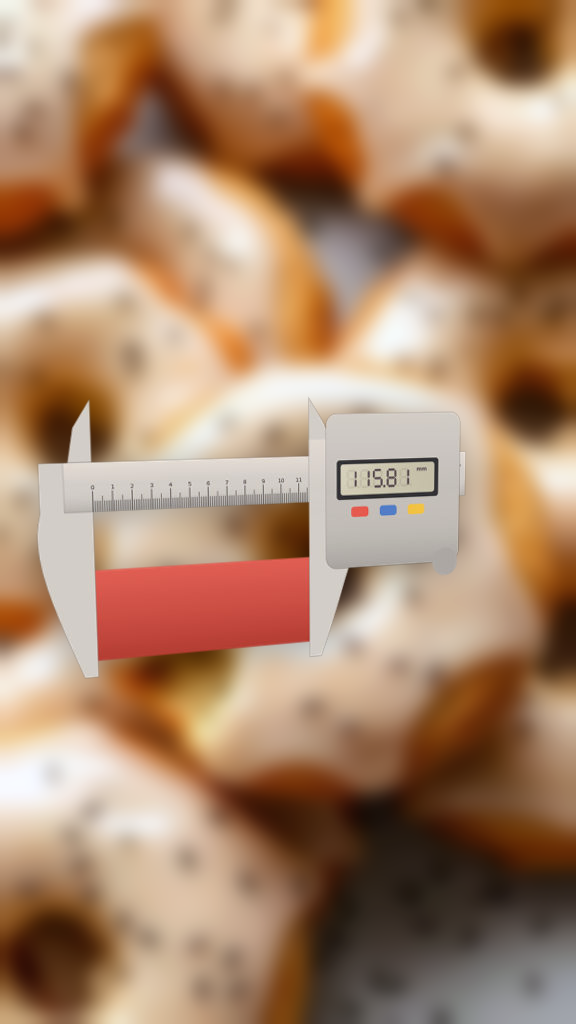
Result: 115.81 mm
